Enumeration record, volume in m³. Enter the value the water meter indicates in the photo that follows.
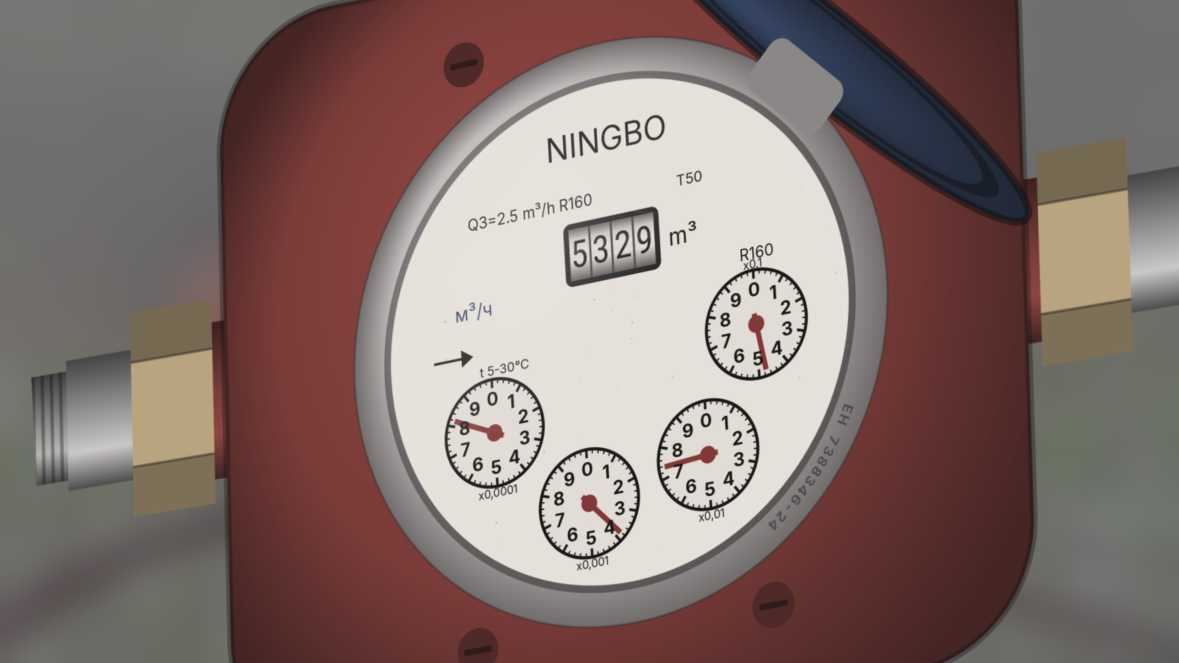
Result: 5329.4738 m³
